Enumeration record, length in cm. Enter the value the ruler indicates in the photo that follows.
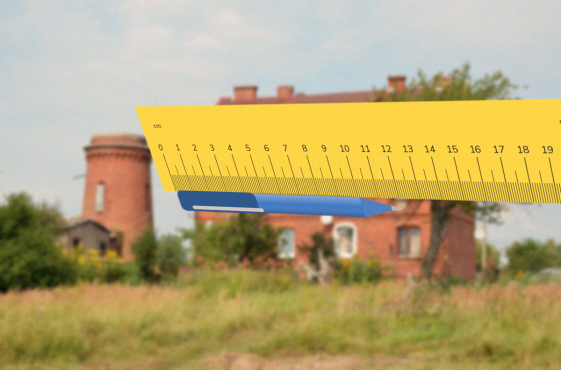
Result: 12 cm
